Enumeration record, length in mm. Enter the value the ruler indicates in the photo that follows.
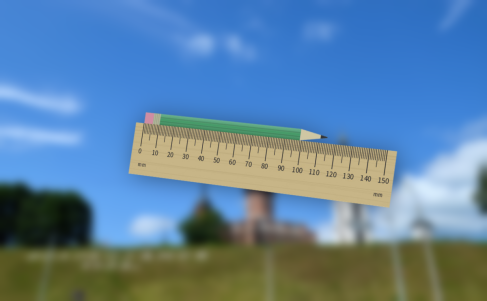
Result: 115 mm
